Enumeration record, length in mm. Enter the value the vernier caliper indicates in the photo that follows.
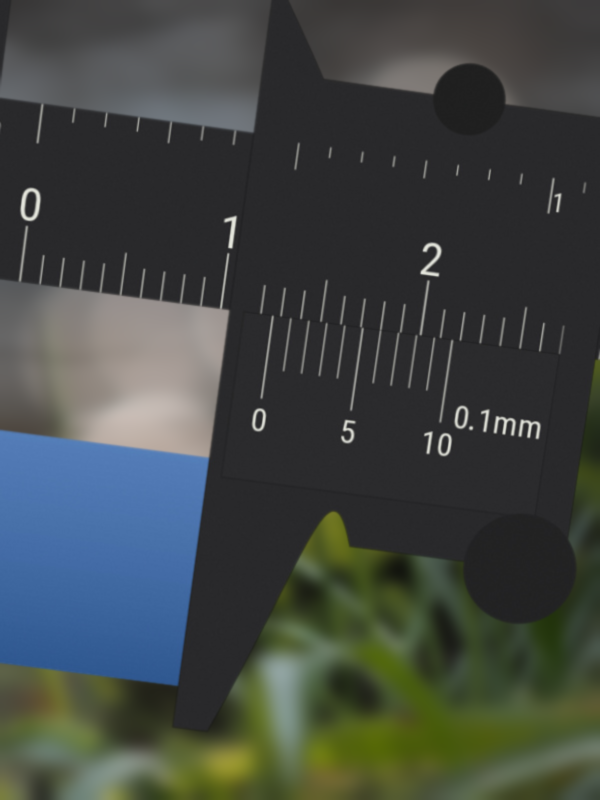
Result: 12.6 mm
